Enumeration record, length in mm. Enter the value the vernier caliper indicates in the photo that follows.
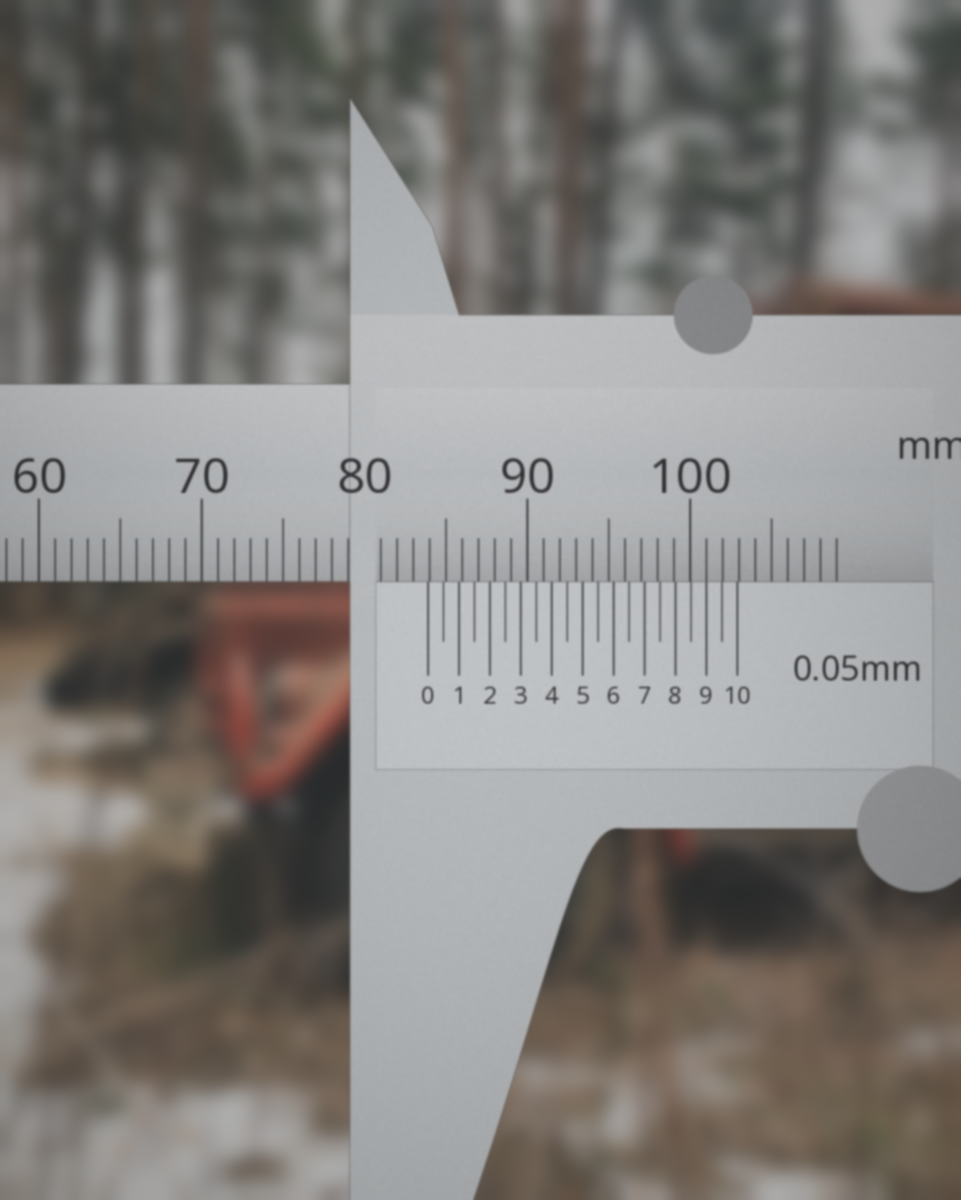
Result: 83.9 mm
